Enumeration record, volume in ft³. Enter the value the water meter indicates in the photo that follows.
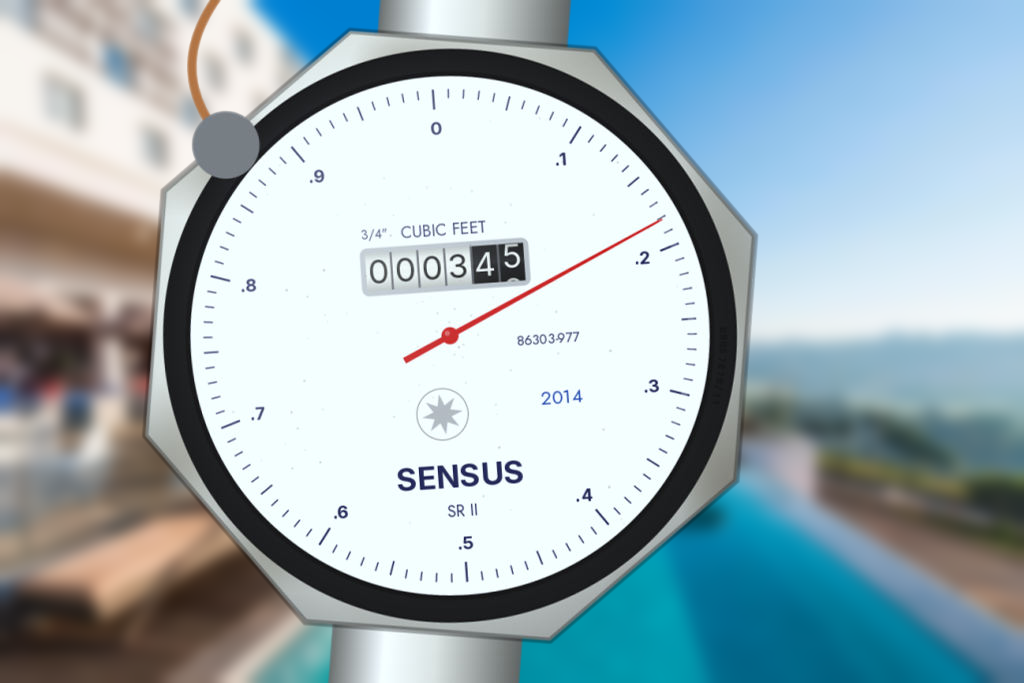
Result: 345.18 ft³
